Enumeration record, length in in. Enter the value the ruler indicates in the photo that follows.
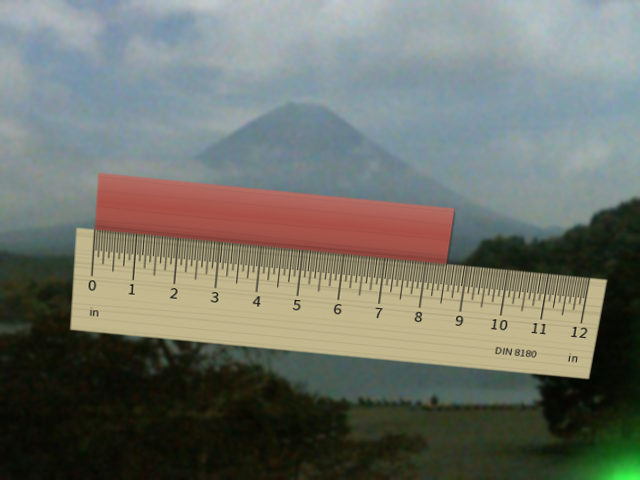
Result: 8.5 in
